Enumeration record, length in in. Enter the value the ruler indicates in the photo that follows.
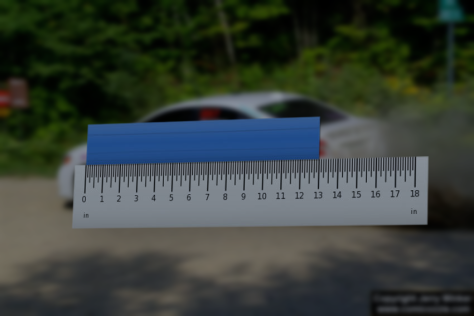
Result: 13 in
